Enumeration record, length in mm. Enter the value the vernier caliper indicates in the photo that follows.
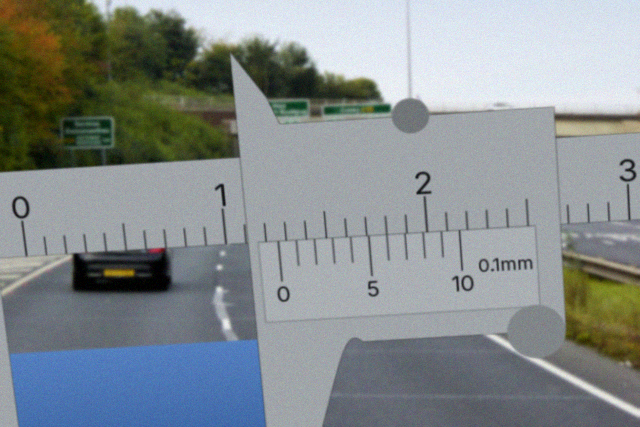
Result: 12.6 mm
